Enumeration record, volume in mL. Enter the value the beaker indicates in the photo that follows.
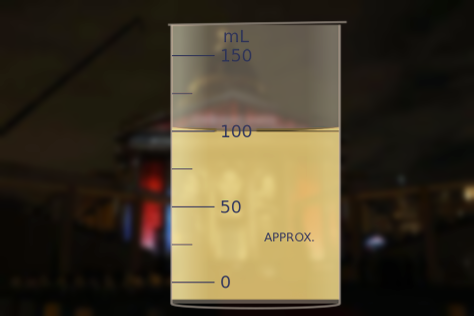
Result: 100 mL
